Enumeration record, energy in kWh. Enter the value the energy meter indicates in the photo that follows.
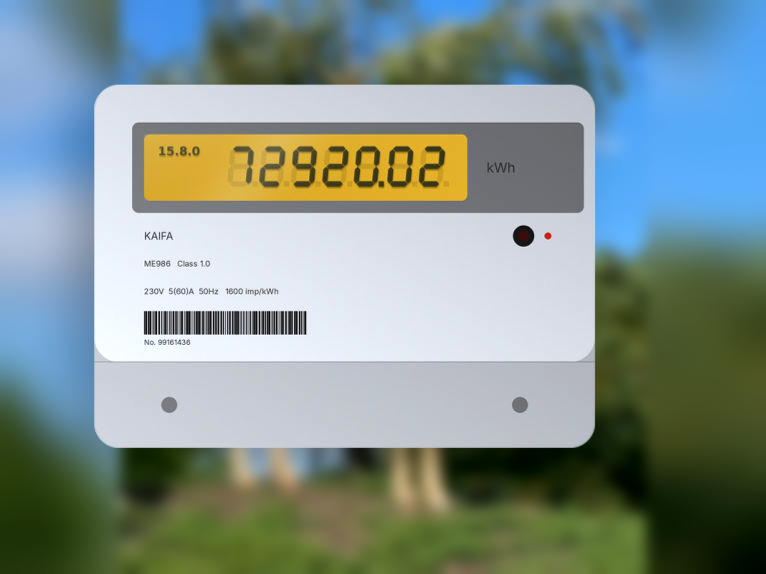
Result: 72920.02 kWh
